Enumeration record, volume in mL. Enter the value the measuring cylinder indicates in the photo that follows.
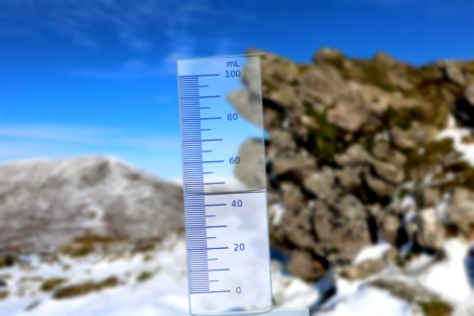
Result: 45 mL
